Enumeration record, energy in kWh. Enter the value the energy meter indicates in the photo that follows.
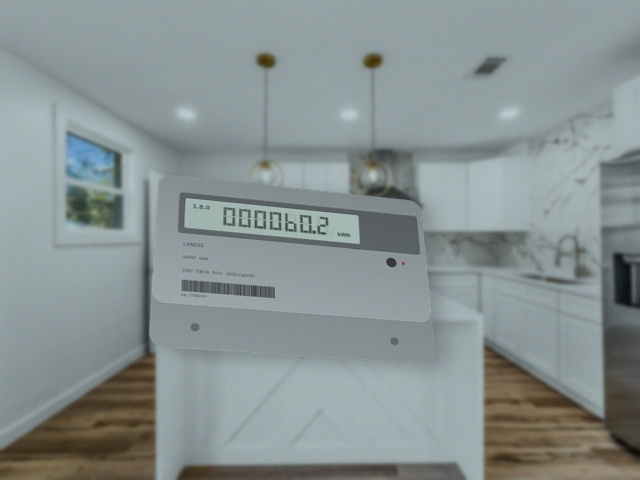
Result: 60.2 kWh
